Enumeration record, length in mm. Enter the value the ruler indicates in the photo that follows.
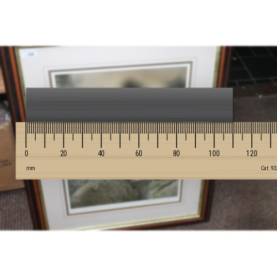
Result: 110 mm
